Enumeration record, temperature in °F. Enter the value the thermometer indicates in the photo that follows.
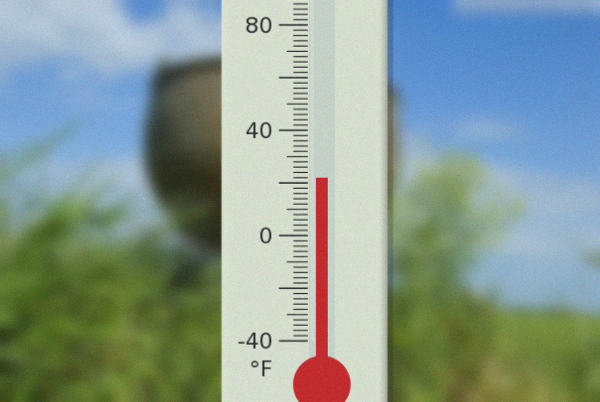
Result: 22 °F
